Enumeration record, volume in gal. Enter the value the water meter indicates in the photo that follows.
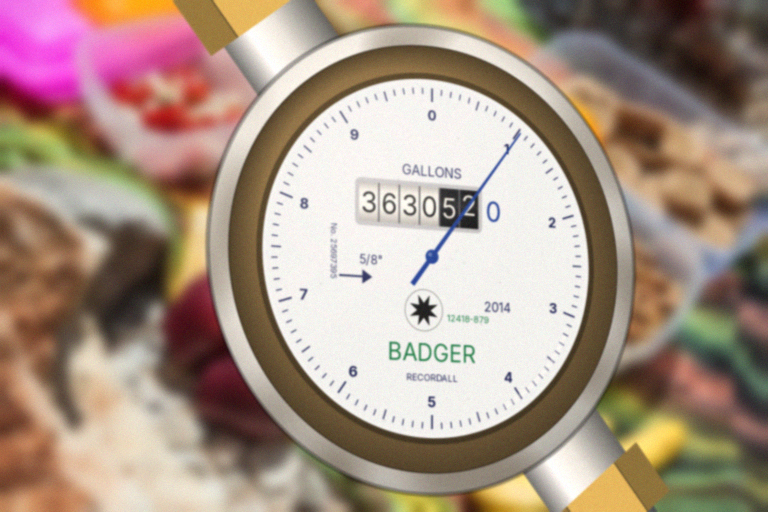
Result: 3630521.0 gal
